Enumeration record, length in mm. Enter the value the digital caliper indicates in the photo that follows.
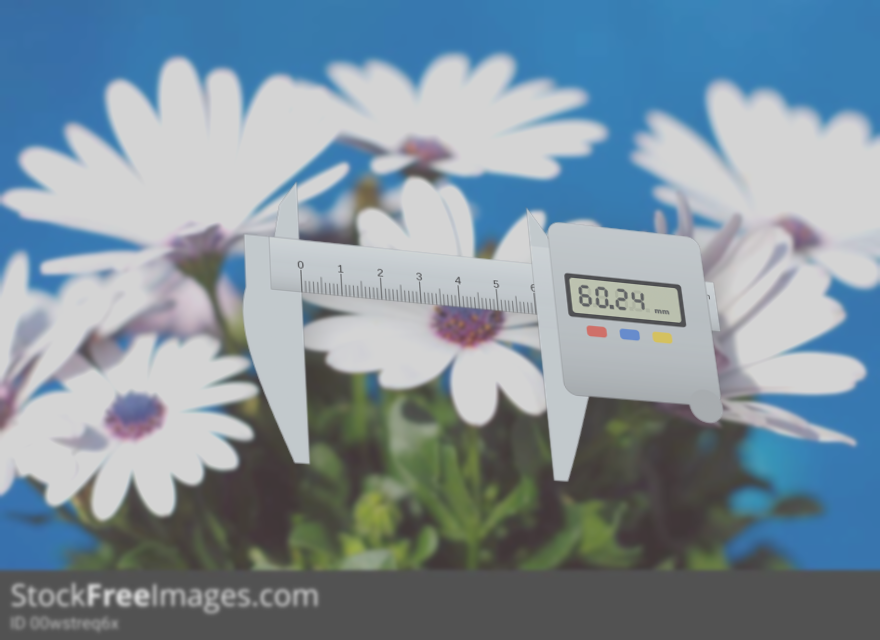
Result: 60.24 mm
